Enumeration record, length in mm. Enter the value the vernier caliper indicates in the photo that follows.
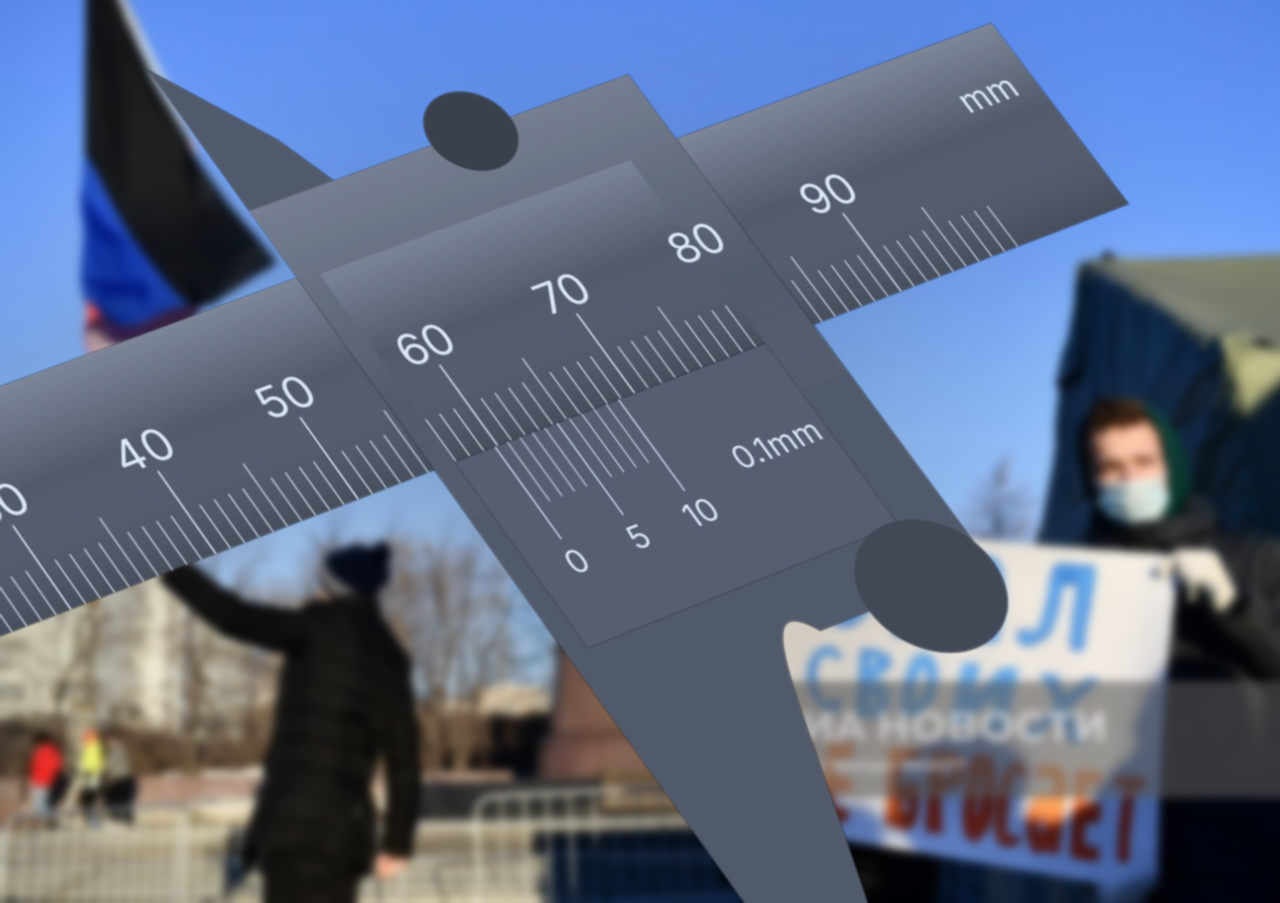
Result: 59.8 mm
